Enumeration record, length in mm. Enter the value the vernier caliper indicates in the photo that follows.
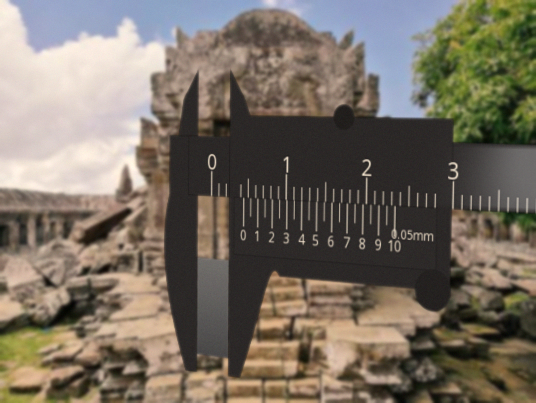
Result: 4.4 mm
